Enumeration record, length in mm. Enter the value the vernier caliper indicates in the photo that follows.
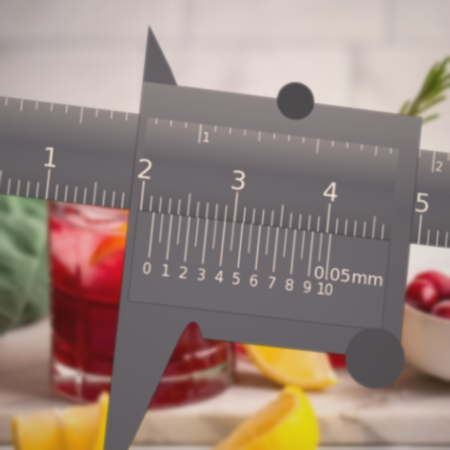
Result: 21.4 mm
